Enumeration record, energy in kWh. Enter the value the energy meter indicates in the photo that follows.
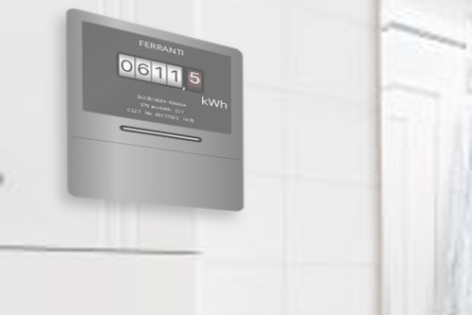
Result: 611.5 kWh
